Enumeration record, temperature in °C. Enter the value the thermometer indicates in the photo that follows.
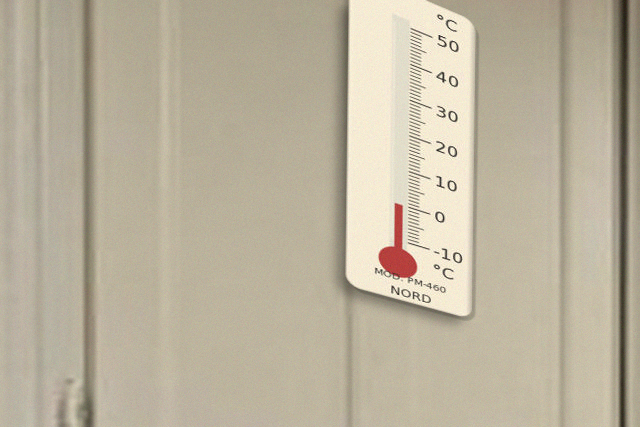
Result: 0 °C
